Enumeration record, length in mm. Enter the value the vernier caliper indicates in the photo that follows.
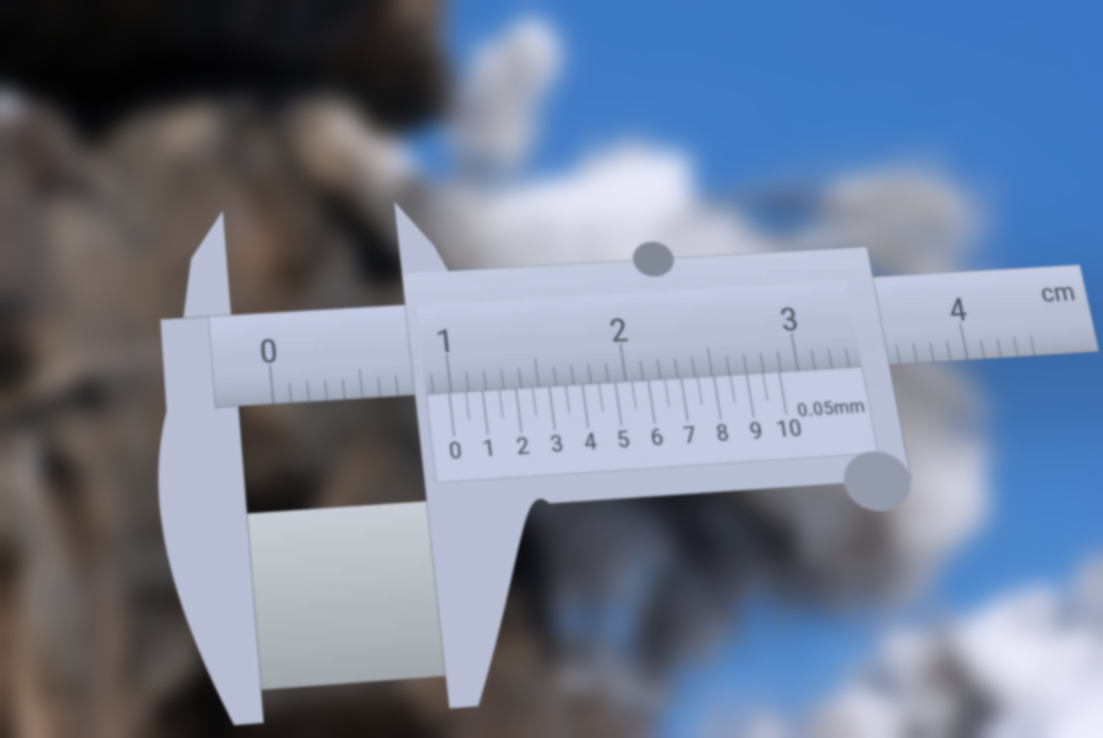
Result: 9.9 mm
